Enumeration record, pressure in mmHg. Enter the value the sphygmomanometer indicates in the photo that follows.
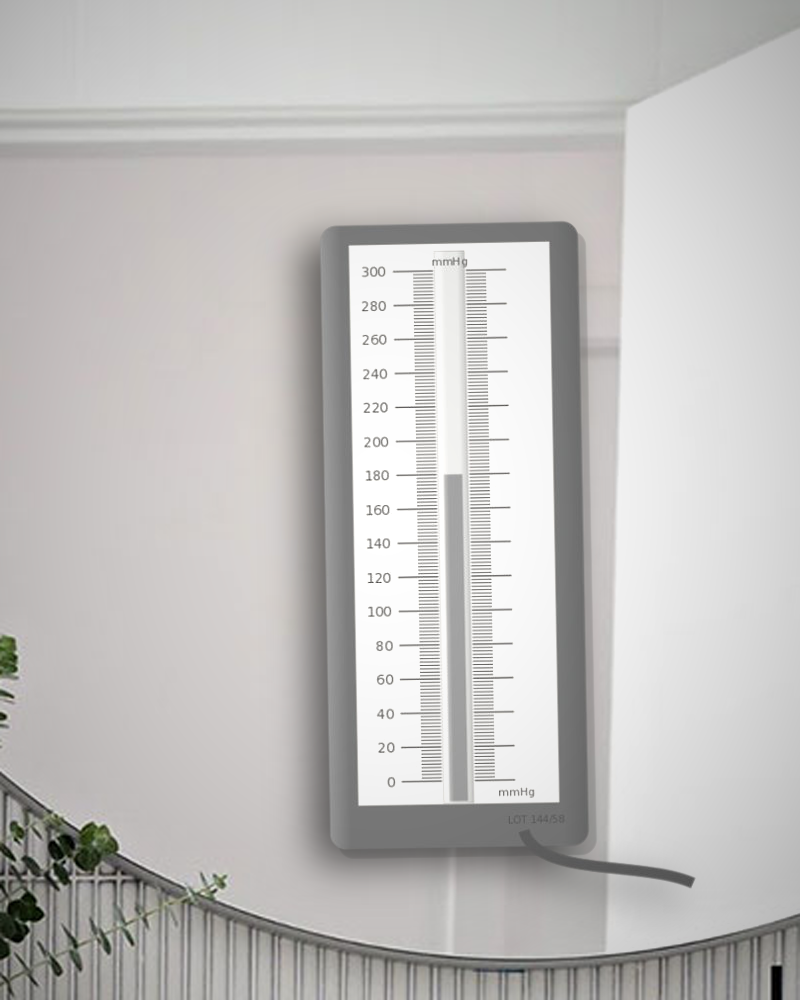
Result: 180 mmHg
